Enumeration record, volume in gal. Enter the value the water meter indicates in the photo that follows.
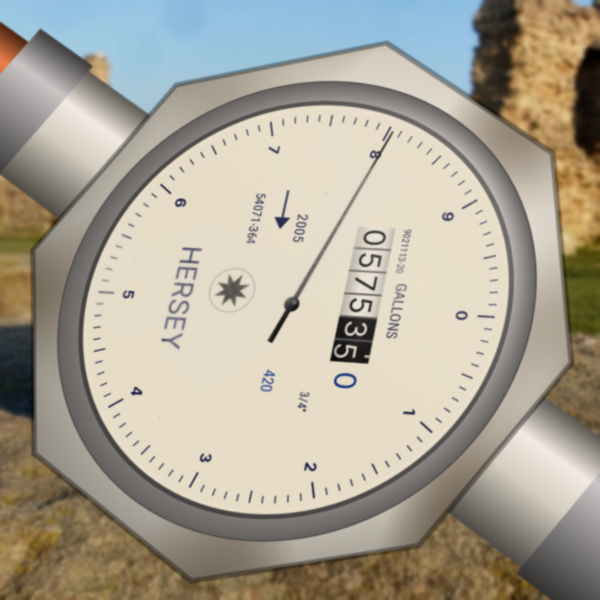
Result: 575348.0 gal
